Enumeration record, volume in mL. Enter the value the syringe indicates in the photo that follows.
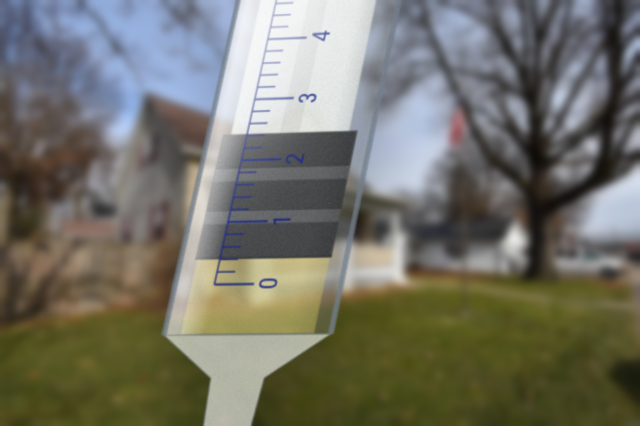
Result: 0.4 mL
